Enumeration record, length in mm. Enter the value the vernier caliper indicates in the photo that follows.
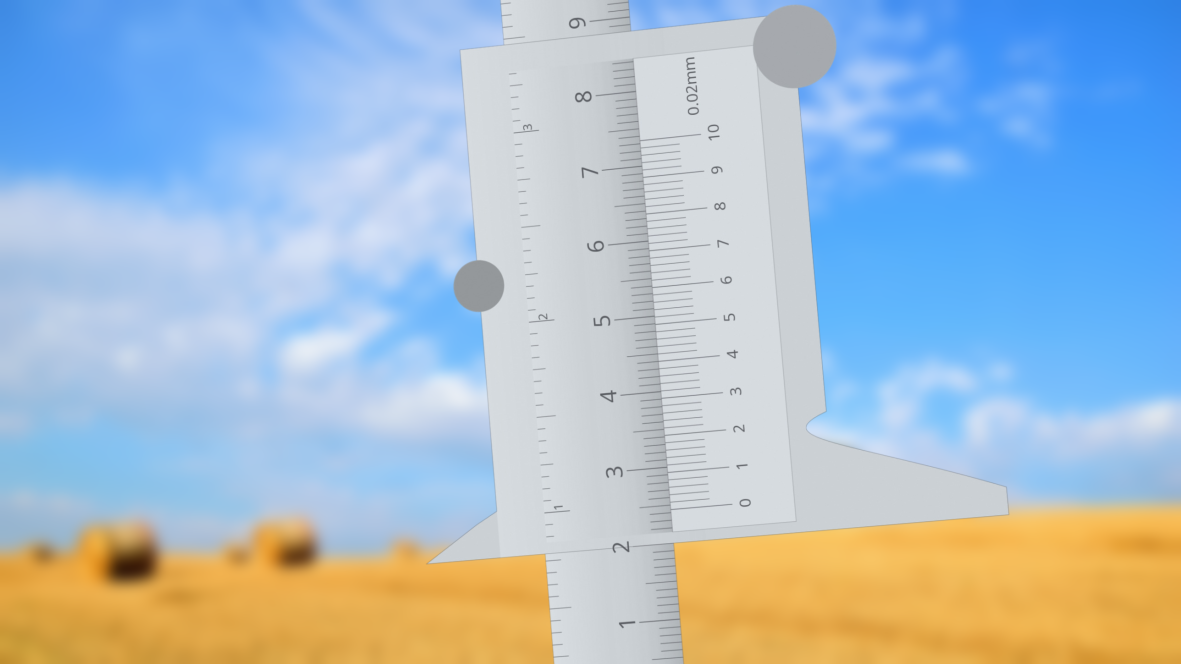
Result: 24.4 mm
